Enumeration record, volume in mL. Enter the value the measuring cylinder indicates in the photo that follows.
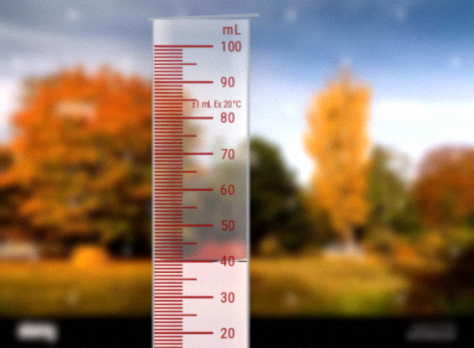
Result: 40 mL
